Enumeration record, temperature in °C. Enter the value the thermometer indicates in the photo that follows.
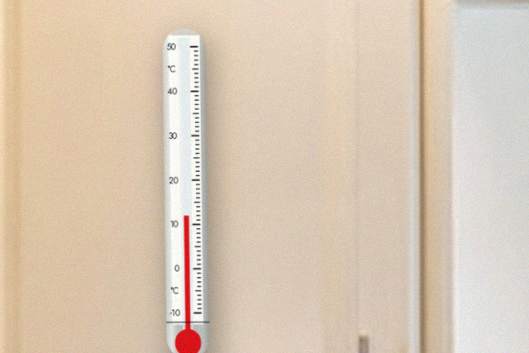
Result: 12 °C
